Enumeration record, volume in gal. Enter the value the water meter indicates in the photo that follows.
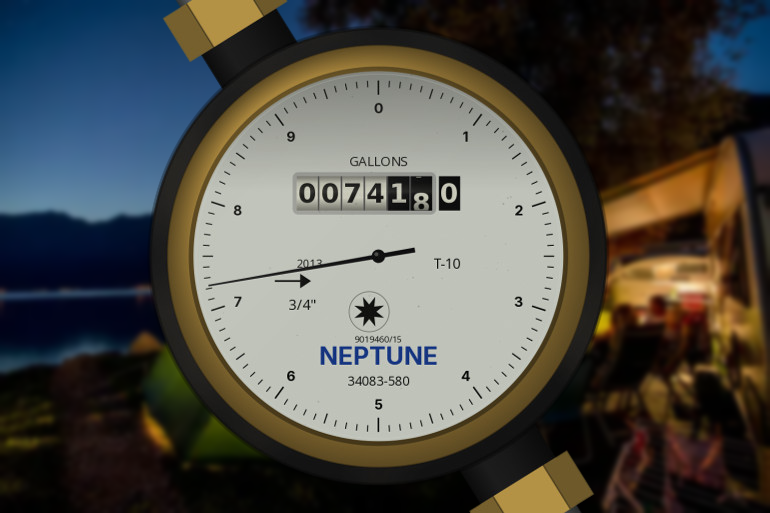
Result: 74177.2 gal
